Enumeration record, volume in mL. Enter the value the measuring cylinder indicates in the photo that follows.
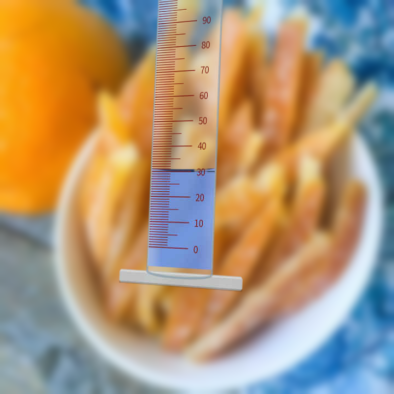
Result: 30 mL
